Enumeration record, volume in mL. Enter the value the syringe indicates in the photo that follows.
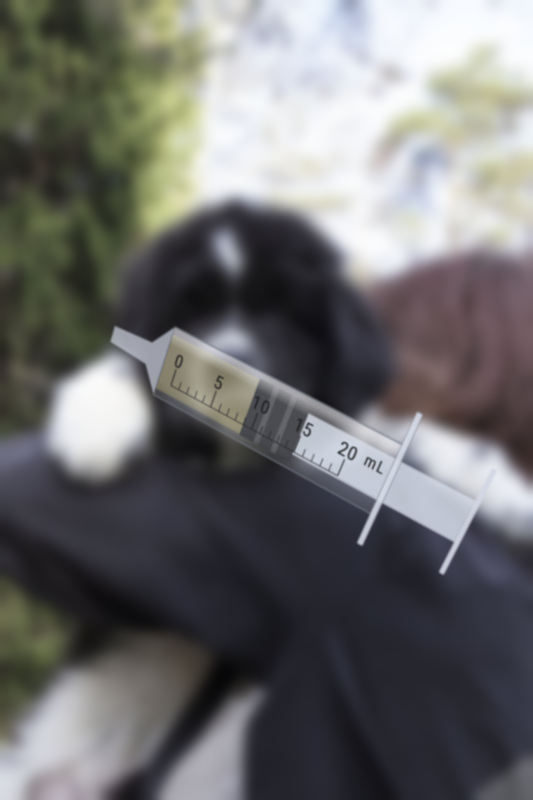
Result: 9 mL
